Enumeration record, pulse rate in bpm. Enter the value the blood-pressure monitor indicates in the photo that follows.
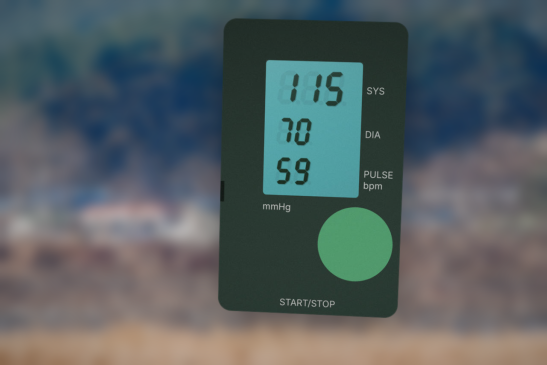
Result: 59 bpm
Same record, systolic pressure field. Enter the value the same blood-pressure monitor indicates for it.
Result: 115 mmHg
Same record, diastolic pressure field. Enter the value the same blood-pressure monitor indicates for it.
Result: 70 mmHg
